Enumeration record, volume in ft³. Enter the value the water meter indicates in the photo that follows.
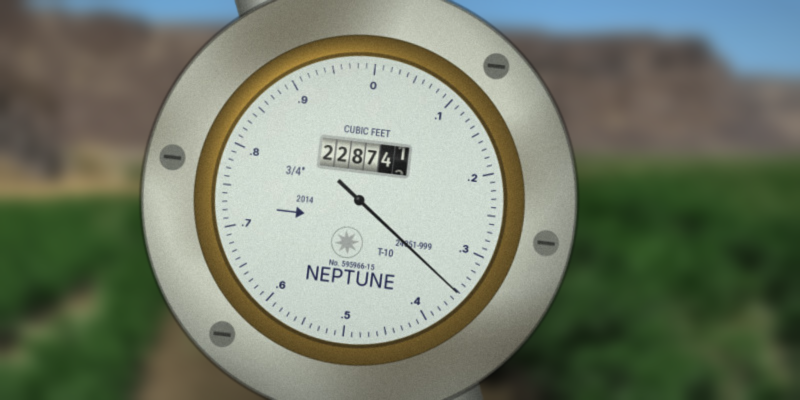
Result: 228741.35 ft³
